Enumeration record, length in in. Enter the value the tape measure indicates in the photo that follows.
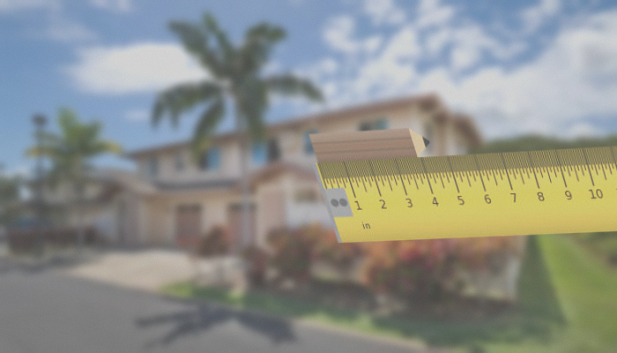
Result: 4.5 in
